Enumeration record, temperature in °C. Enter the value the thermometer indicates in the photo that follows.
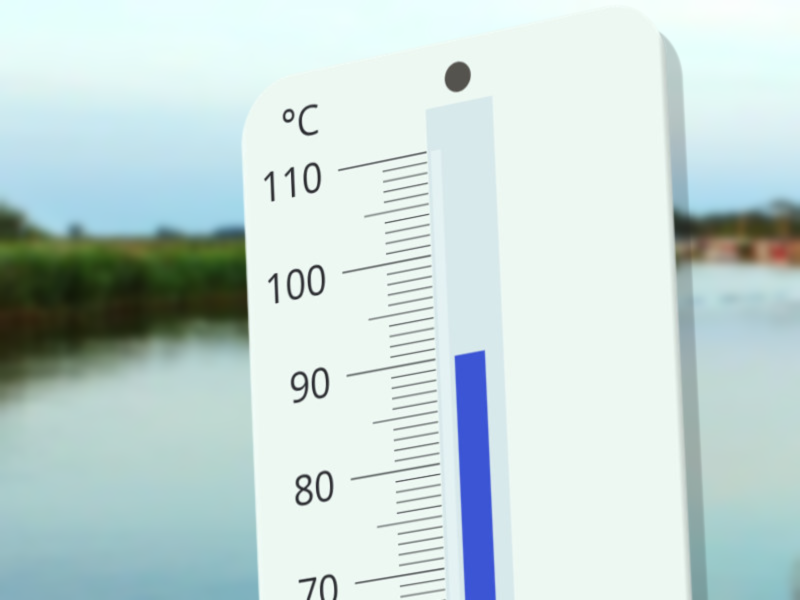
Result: 90 °C
